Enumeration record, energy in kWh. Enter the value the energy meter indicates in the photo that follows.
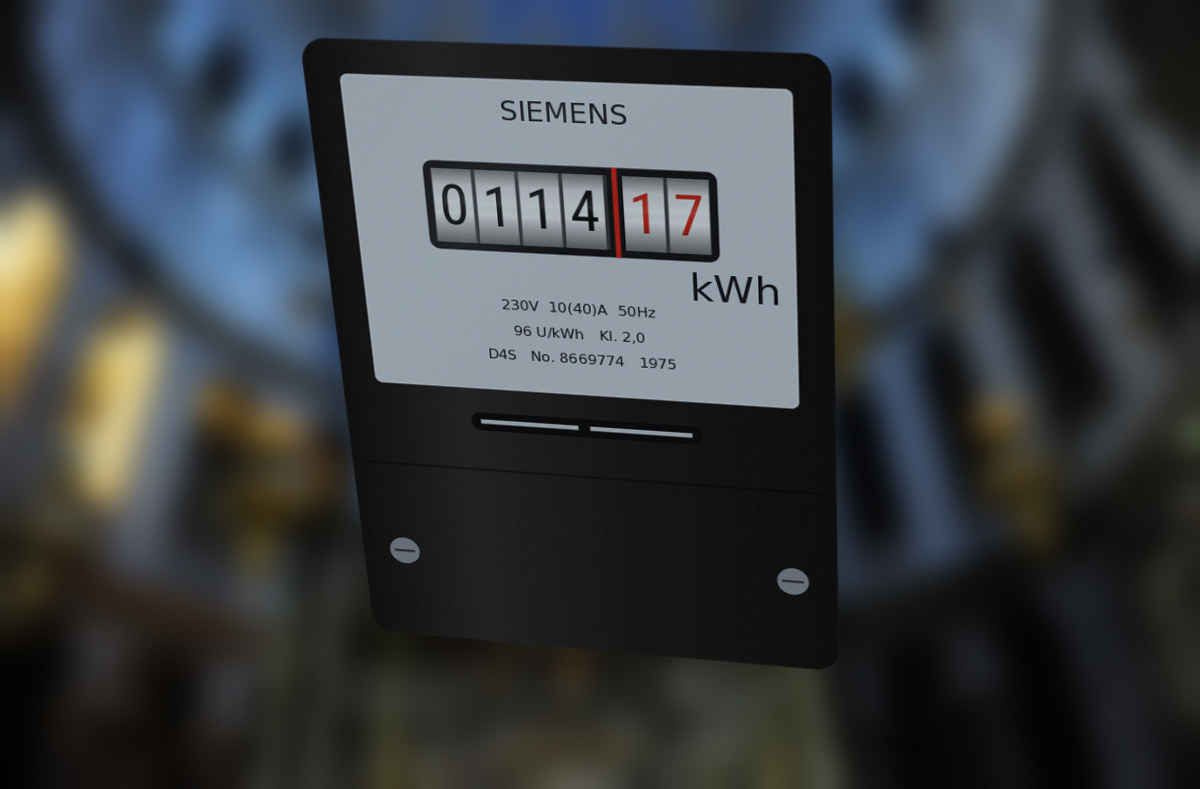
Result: 114.17 kWh
